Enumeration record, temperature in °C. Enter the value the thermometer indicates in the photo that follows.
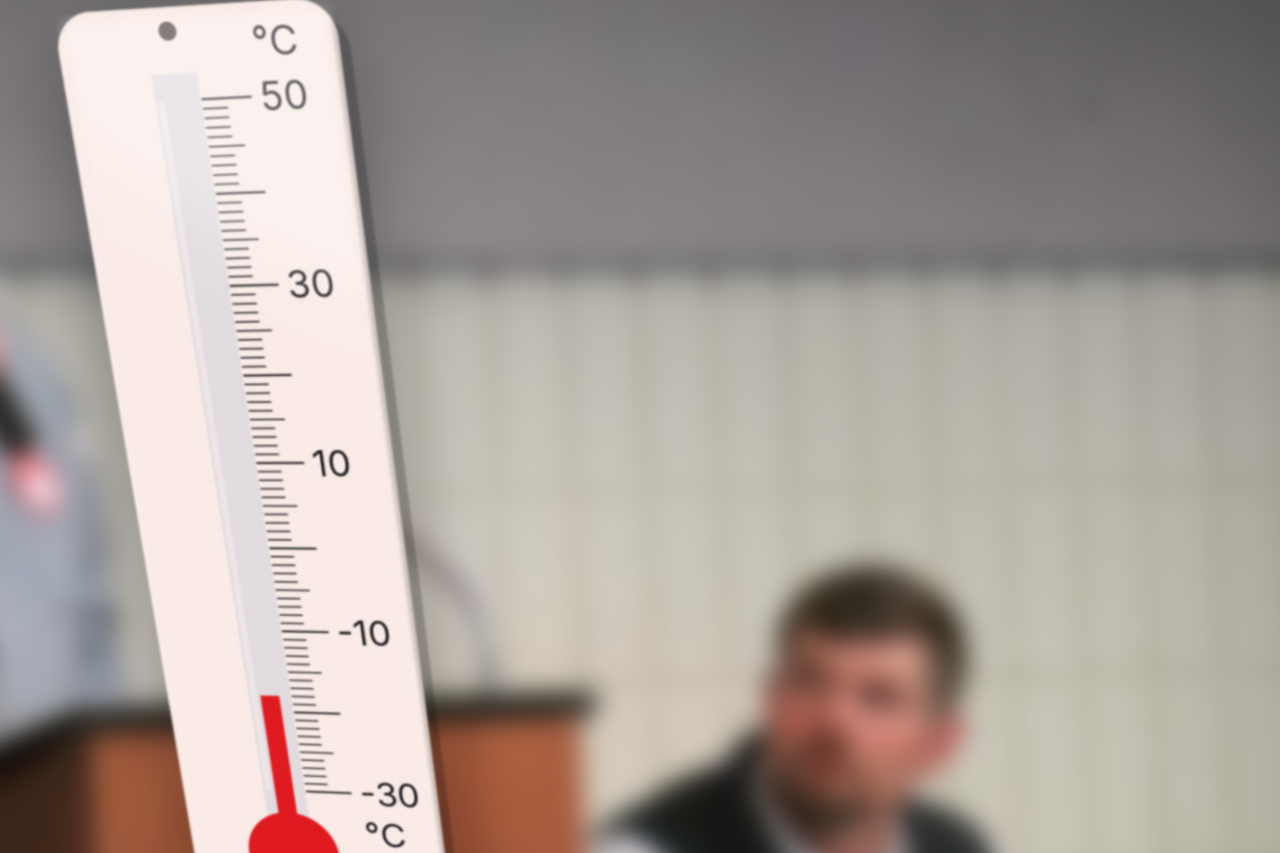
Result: -18 °C
